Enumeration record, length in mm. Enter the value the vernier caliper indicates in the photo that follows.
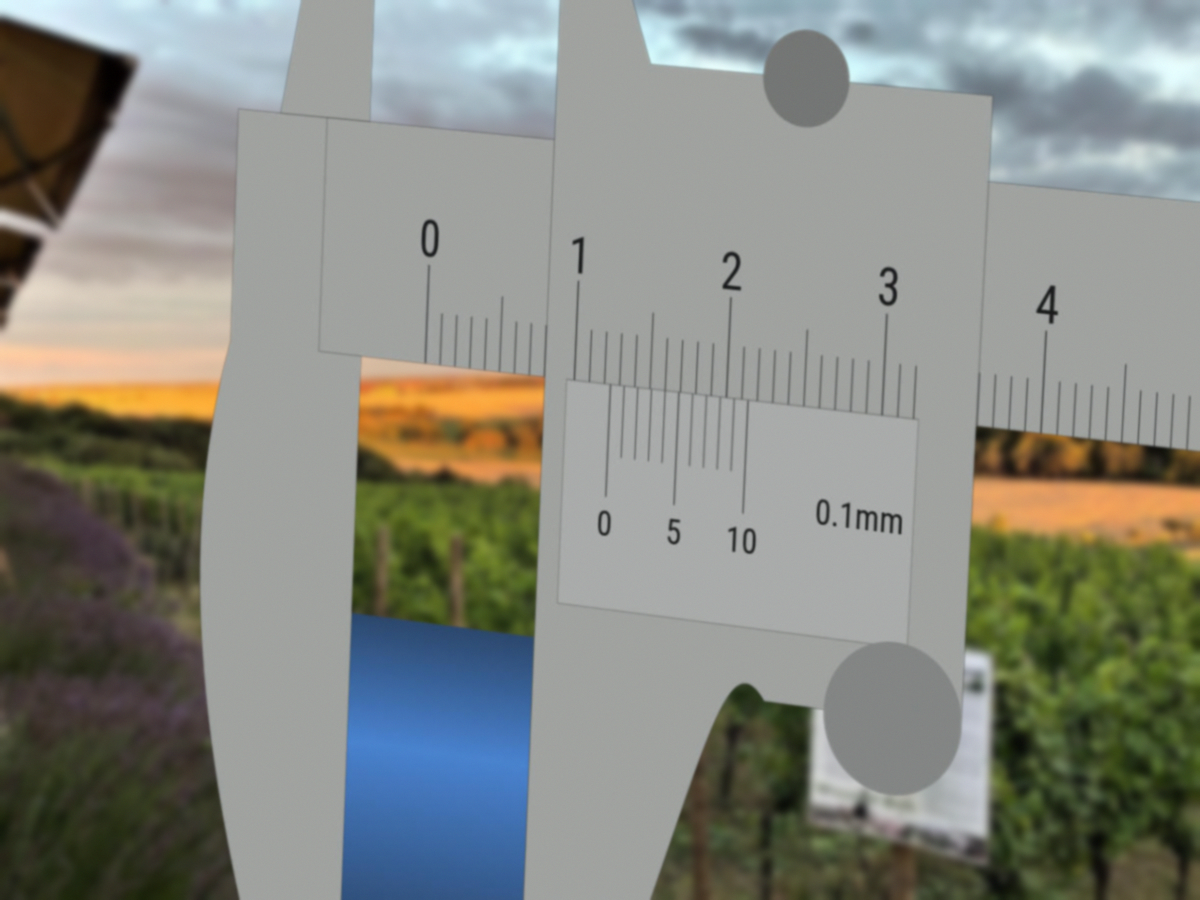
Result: 12.4 mm
